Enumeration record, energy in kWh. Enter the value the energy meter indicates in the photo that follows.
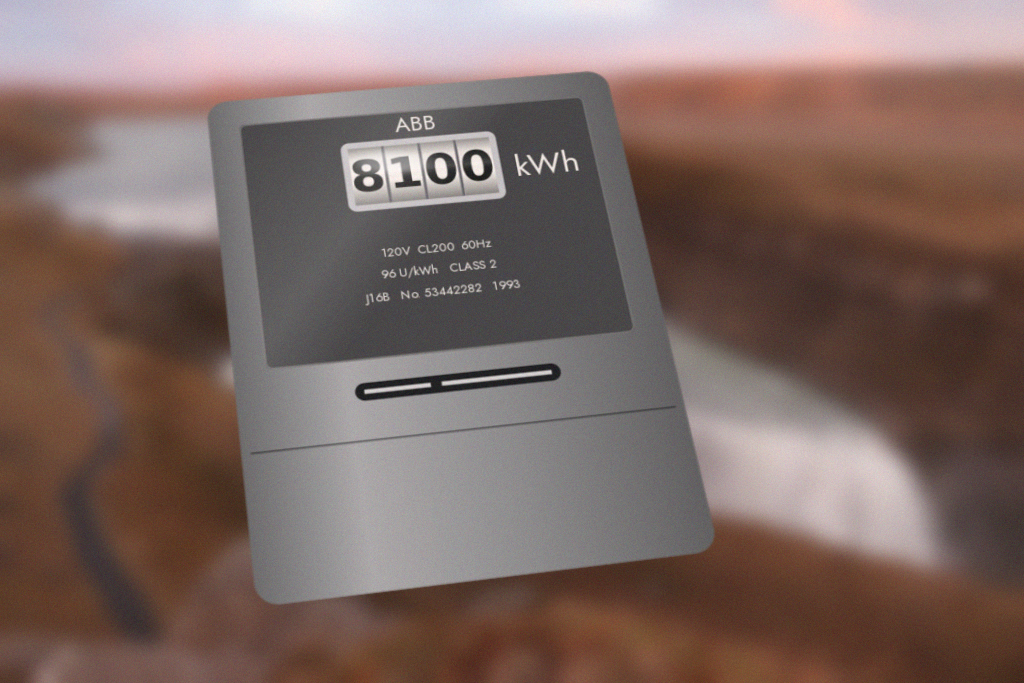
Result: 8100 kWh
